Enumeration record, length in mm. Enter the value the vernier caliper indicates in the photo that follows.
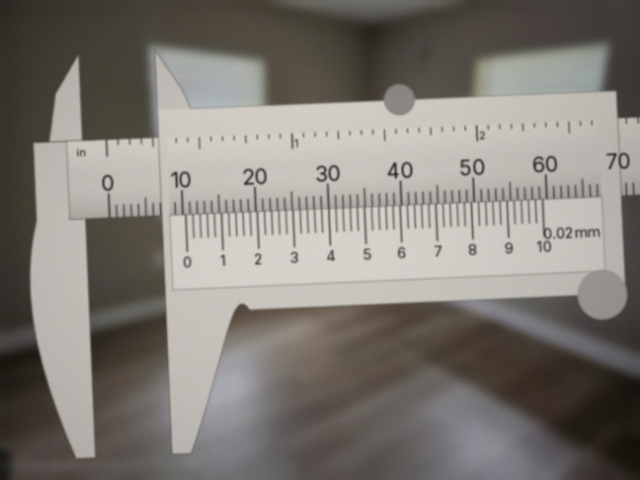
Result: 10.4 mm
